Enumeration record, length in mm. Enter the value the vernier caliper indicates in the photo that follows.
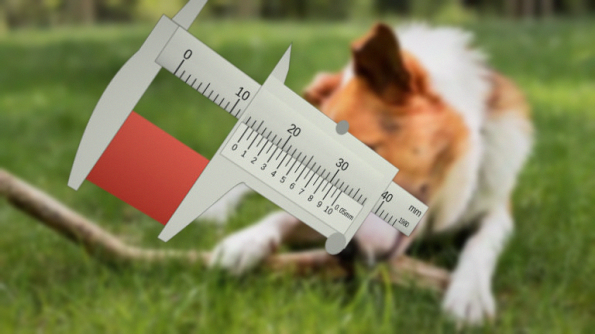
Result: 13.6 mm
